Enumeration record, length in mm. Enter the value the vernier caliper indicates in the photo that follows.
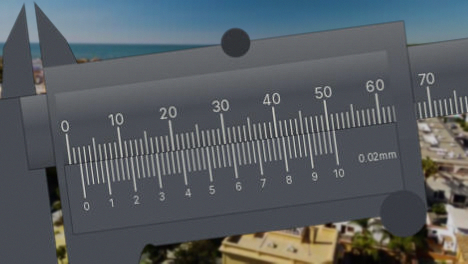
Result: 2.0 mm
